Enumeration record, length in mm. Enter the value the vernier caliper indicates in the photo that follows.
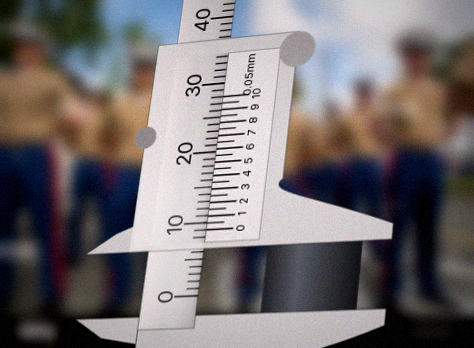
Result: 9.0 mm
